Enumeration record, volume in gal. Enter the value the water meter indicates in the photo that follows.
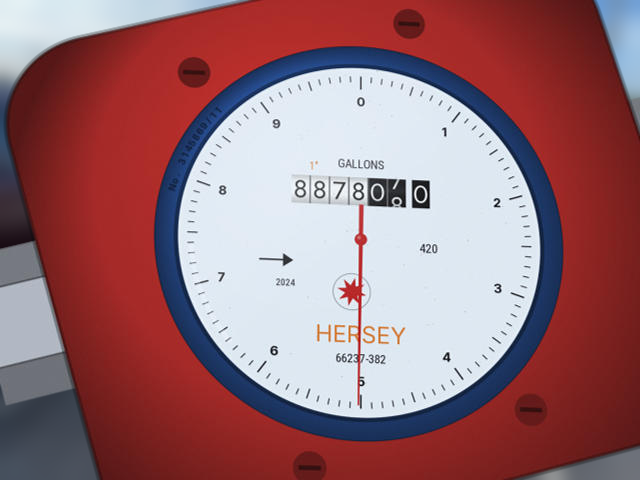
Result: 8878075.0 gal
